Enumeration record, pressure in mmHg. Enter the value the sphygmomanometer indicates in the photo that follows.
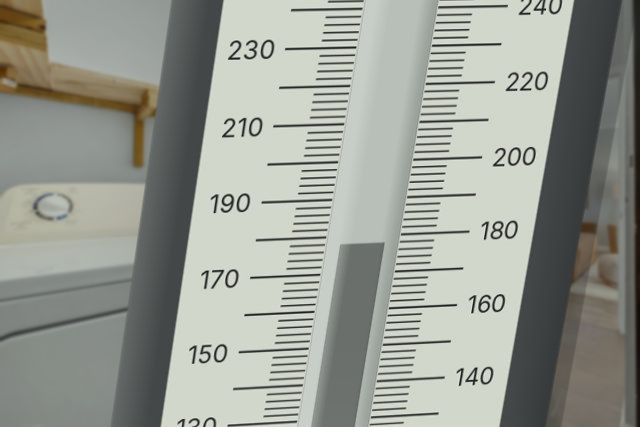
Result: 178 mmHg
